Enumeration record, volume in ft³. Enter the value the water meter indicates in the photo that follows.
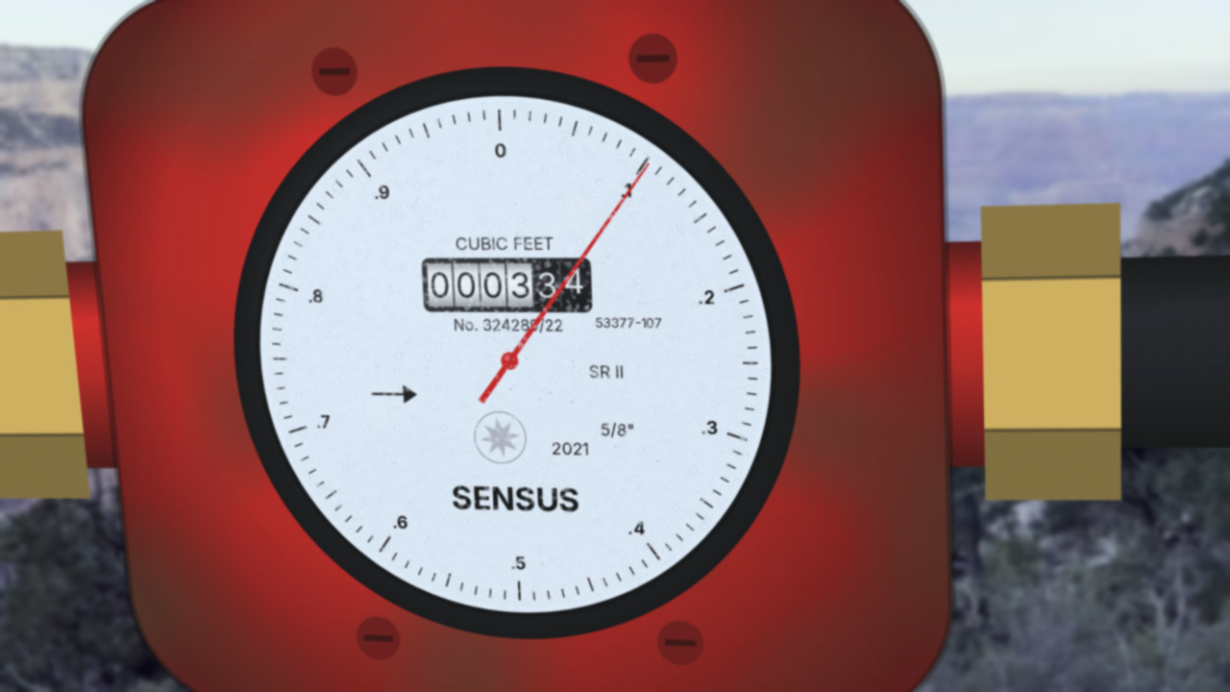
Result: 334.10 ft³
